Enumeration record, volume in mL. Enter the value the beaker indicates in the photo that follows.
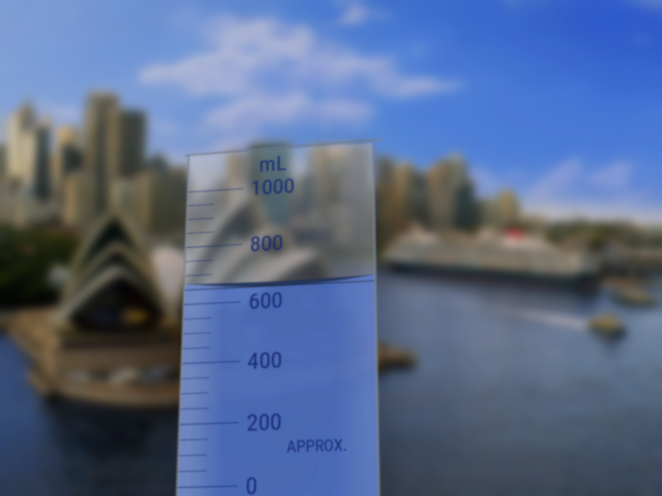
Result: 650 mL
